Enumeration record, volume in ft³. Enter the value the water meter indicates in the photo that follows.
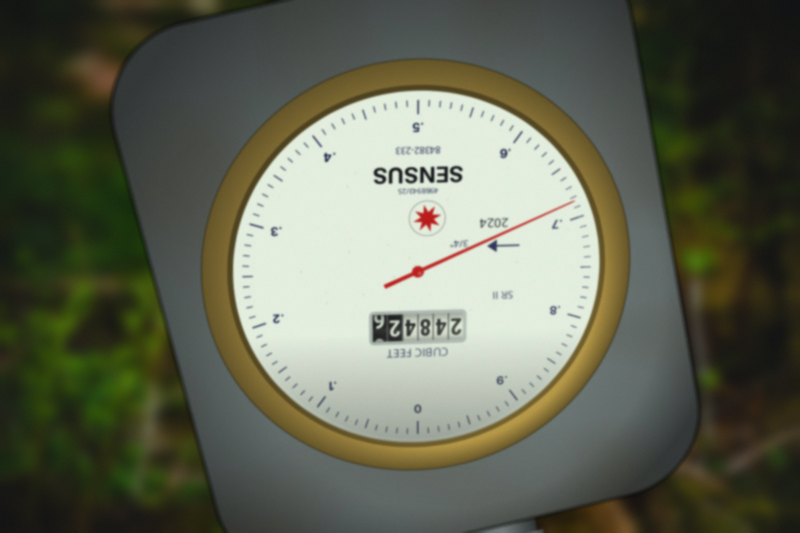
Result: 248425.68 ft³
